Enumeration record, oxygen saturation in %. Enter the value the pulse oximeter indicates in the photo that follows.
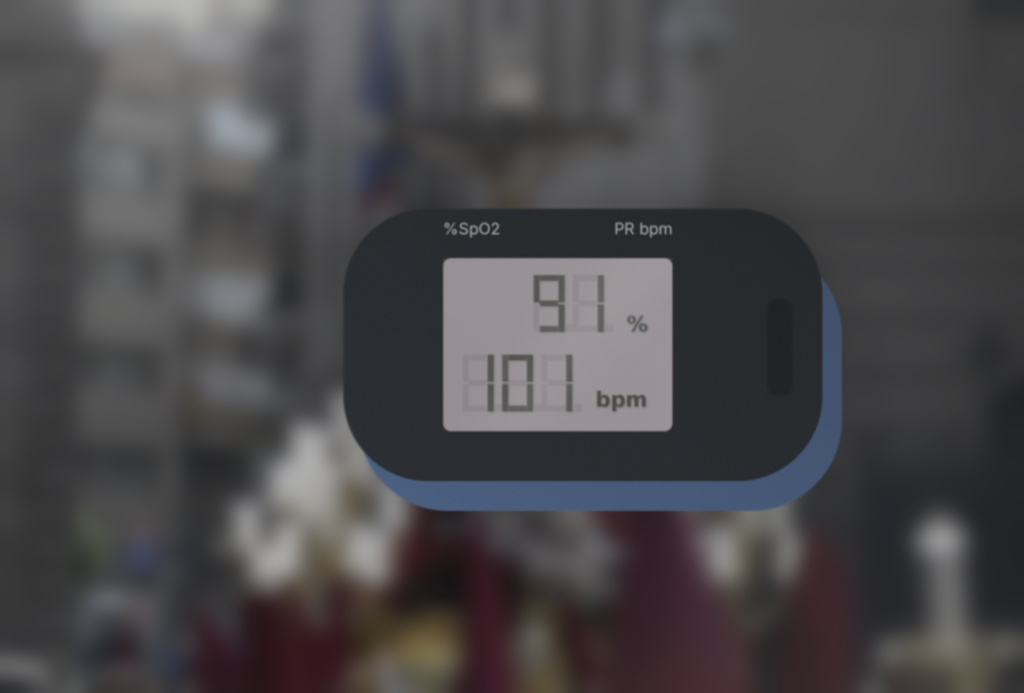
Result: 91 %
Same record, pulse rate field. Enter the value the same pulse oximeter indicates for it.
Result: 101 bpm
